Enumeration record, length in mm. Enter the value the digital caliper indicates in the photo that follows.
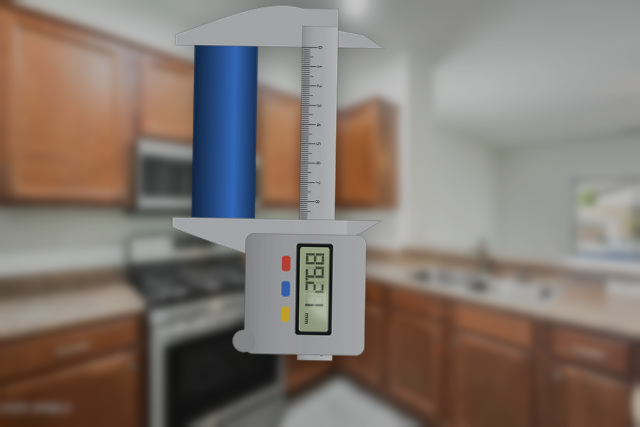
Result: 89.21 mm
